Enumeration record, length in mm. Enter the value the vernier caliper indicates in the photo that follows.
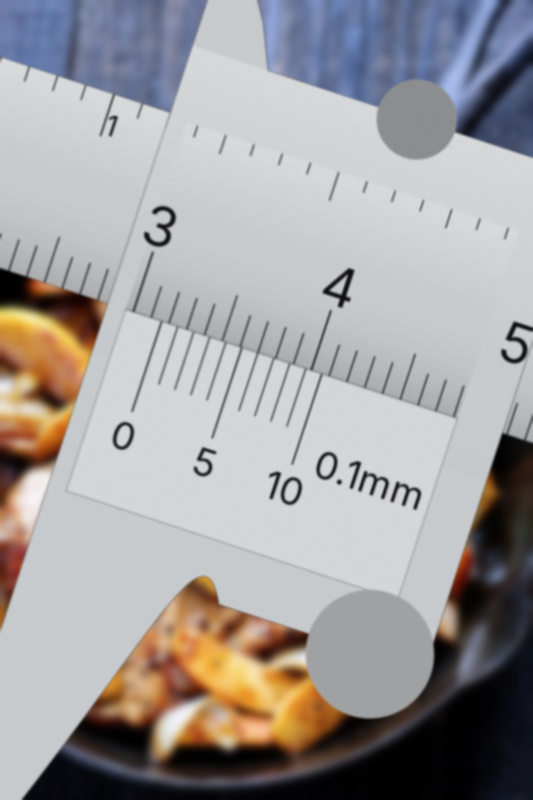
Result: 31.6 mm
